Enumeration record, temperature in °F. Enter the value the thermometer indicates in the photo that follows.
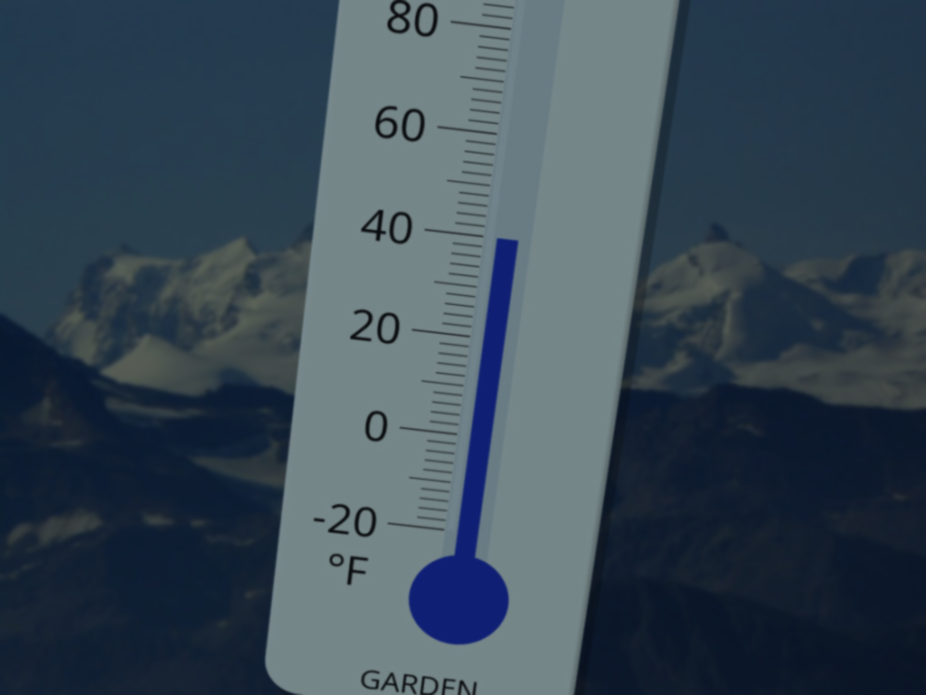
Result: 40 °F
